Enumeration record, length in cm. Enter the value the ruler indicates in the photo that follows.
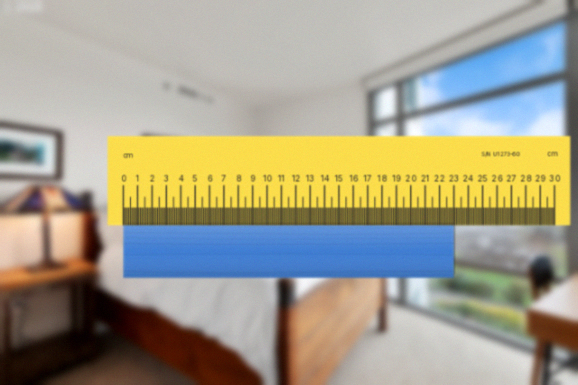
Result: 23 cm
